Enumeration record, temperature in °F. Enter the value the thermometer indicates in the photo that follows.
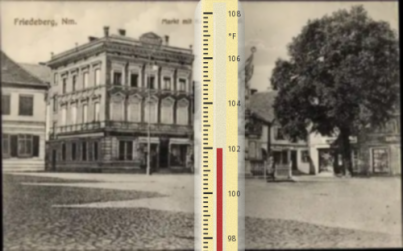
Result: 102 °F
